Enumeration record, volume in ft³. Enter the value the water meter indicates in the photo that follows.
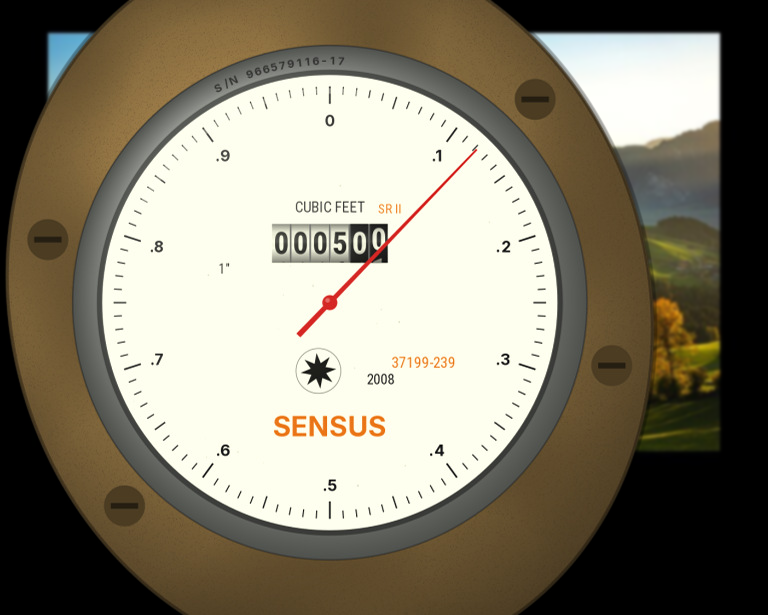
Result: 500.12 ft³
